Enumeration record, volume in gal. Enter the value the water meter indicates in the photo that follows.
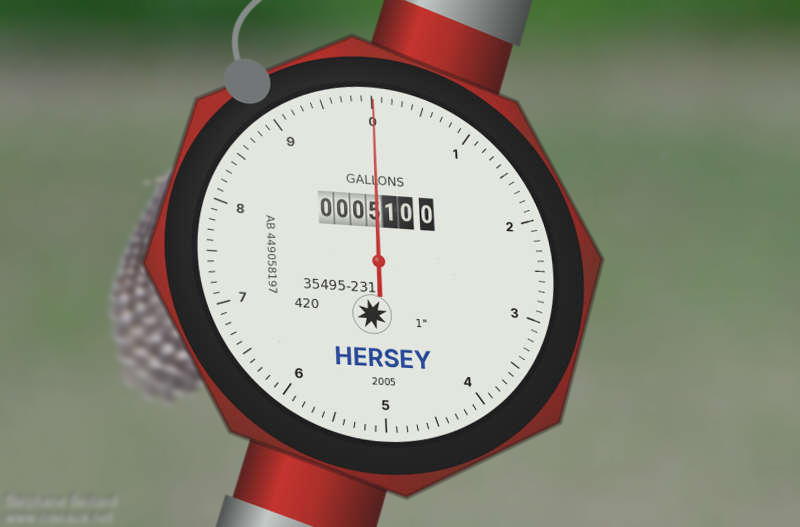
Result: 5100.0 gal
